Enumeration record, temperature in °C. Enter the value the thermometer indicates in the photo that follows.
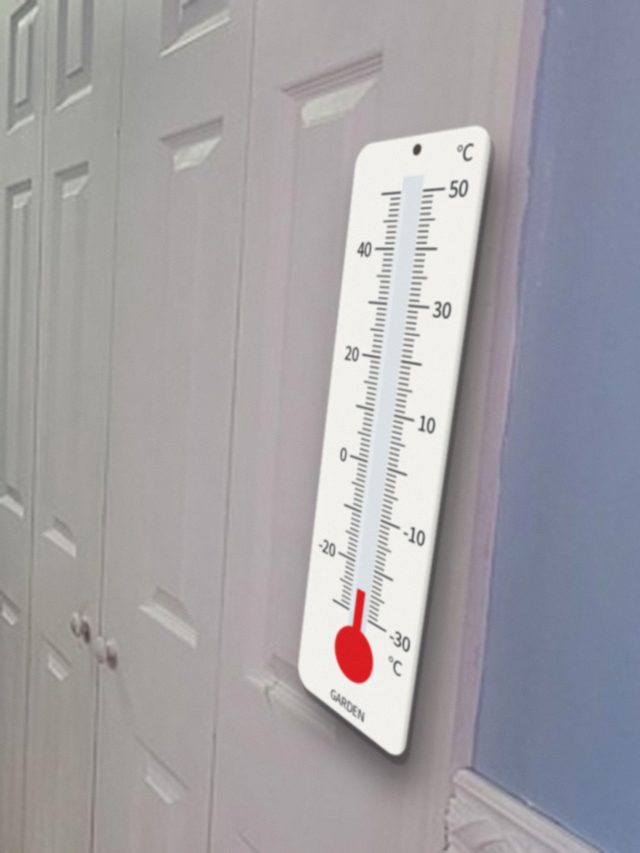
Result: -25 °C
